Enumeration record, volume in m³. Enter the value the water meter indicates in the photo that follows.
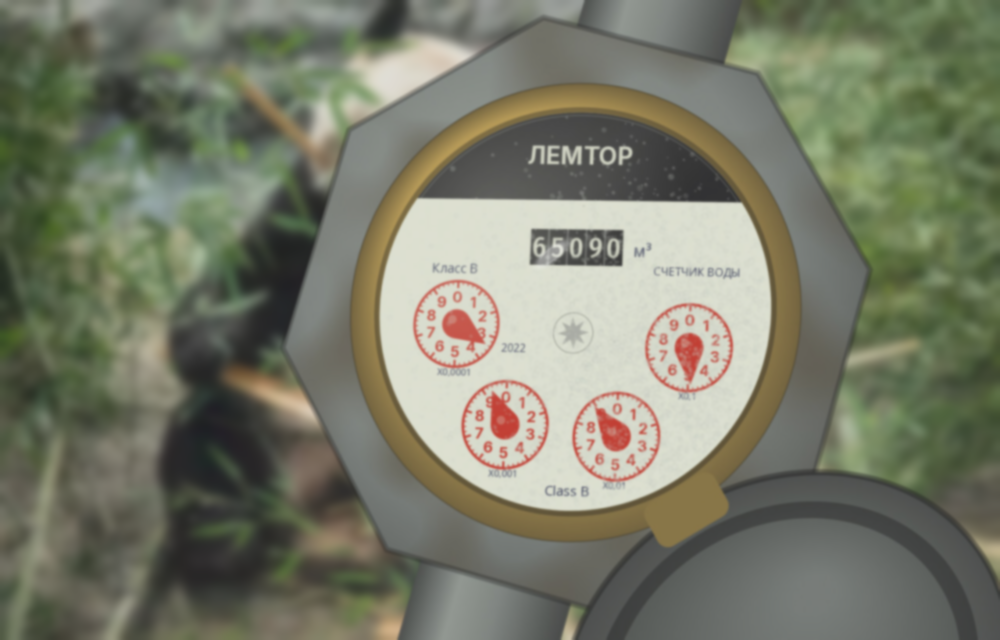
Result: 65090.4893 m³
